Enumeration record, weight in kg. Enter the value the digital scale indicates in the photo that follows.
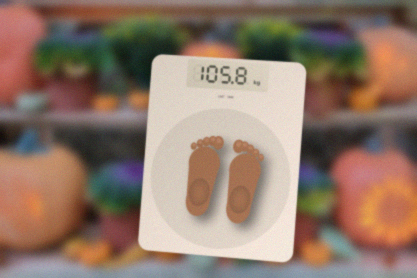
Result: 105.8 kg
